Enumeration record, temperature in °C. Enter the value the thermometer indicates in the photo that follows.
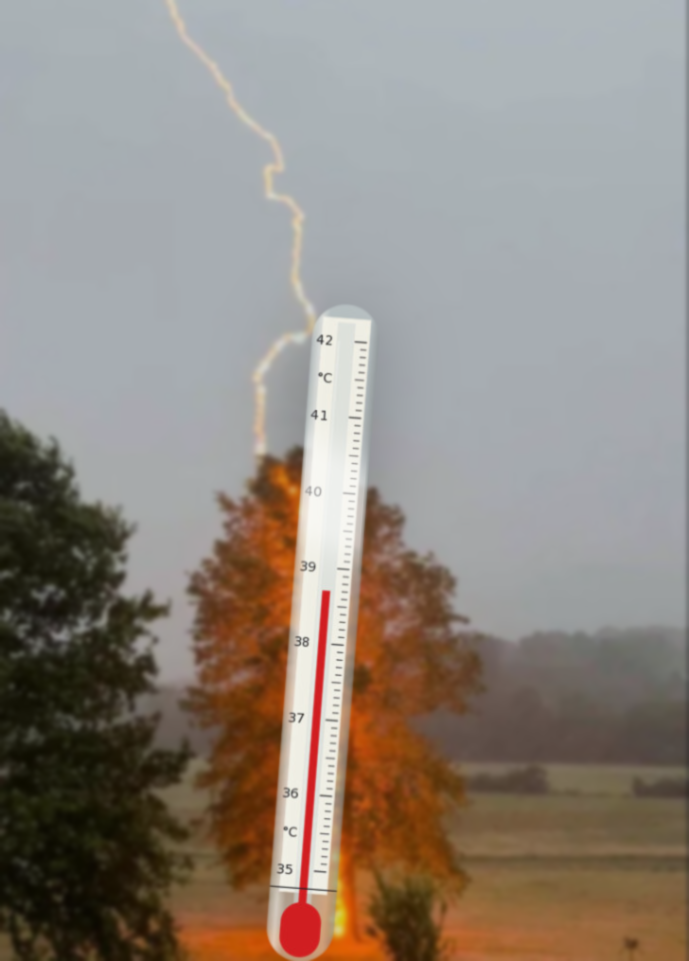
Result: 38.7 °C
